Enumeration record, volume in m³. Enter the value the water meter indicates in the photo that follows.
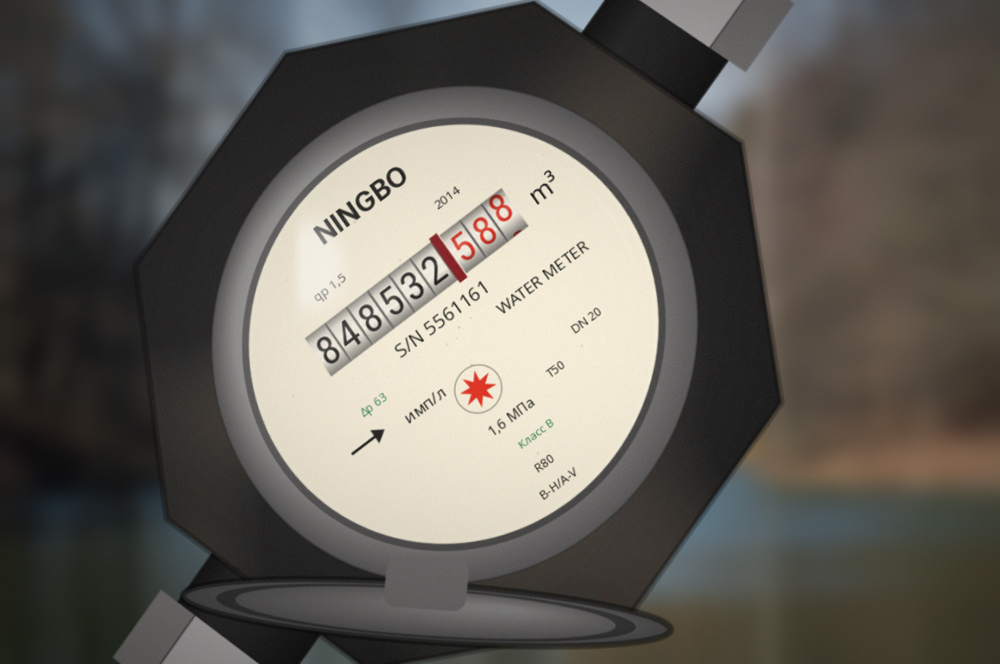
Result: 848532.588 m³
